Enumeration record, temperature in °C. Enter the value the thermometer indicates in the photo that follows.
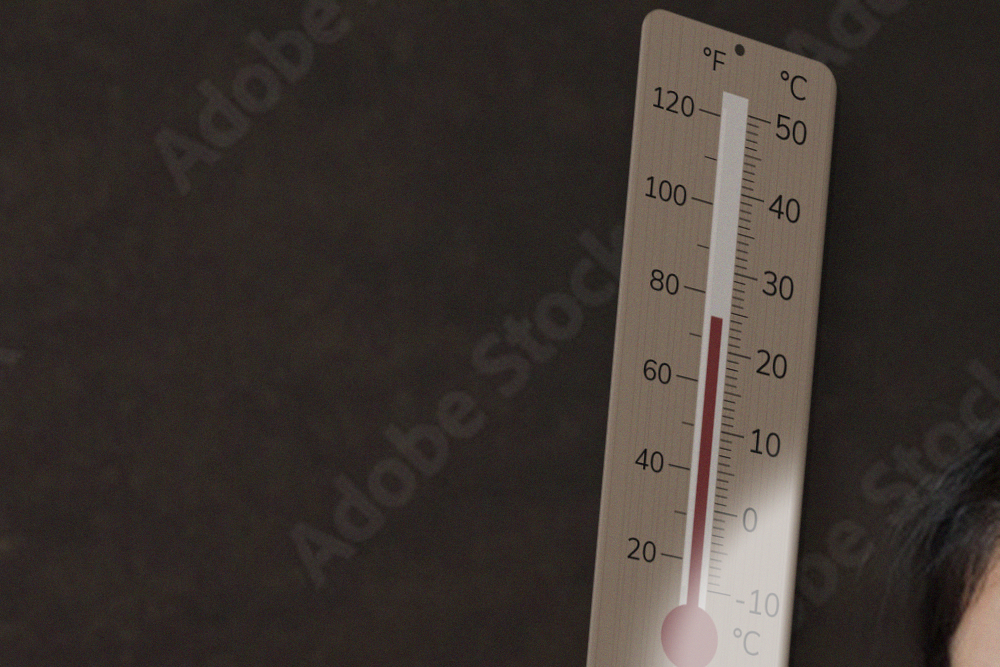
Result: 24 °C
